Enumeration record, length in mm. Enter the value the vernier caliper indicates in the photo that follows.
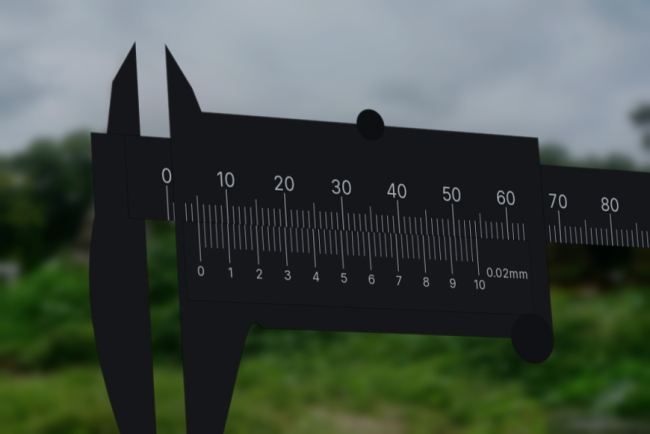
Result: 5.0 mm
